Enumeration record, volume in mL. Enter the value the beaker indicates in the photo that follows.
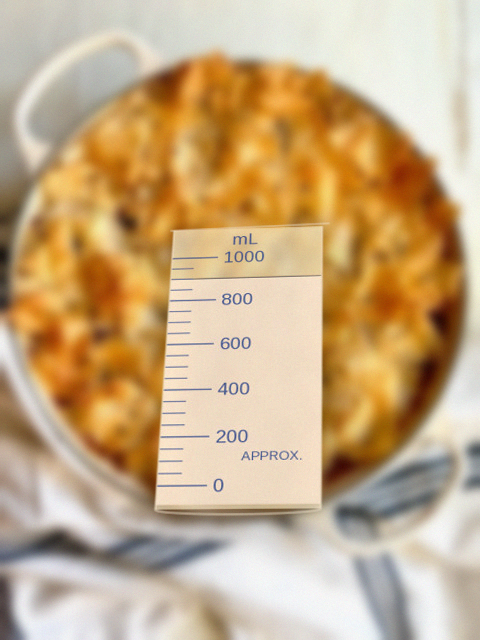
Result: 900 mL
